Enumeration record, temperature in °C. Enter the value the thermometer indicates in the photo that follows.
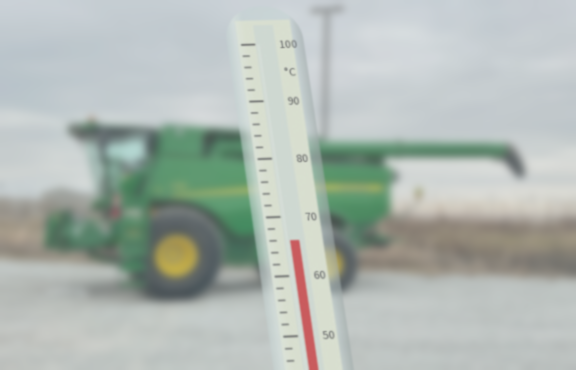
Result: 66 °C
